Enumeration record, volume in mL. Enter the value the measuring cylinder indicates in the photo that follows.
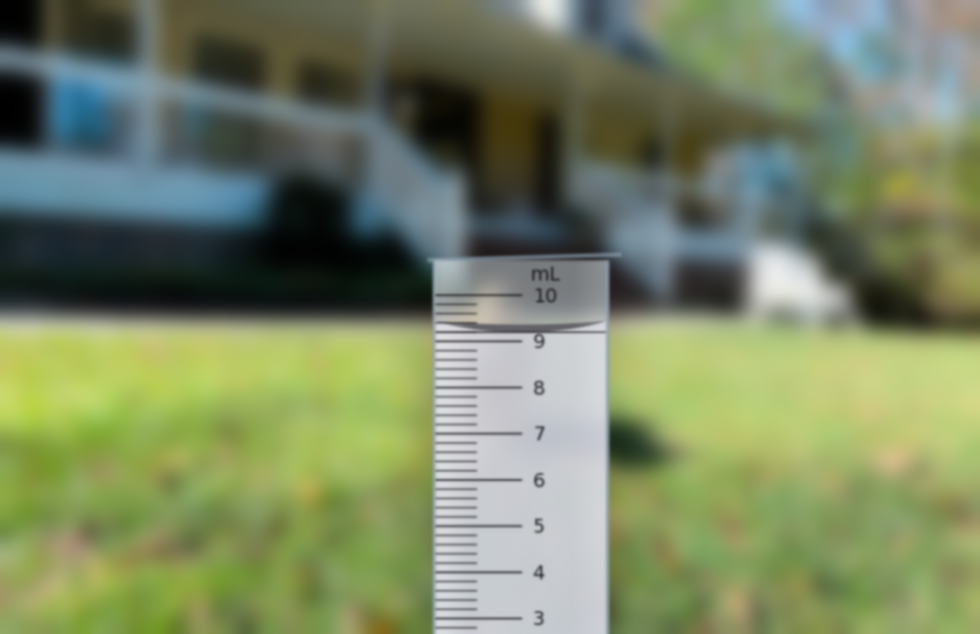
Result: 9.2 mL
